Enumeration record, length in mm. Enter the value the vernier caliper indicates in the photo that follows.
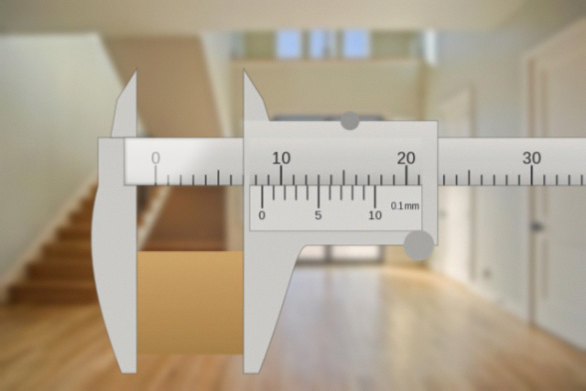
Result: 8.5 mm
